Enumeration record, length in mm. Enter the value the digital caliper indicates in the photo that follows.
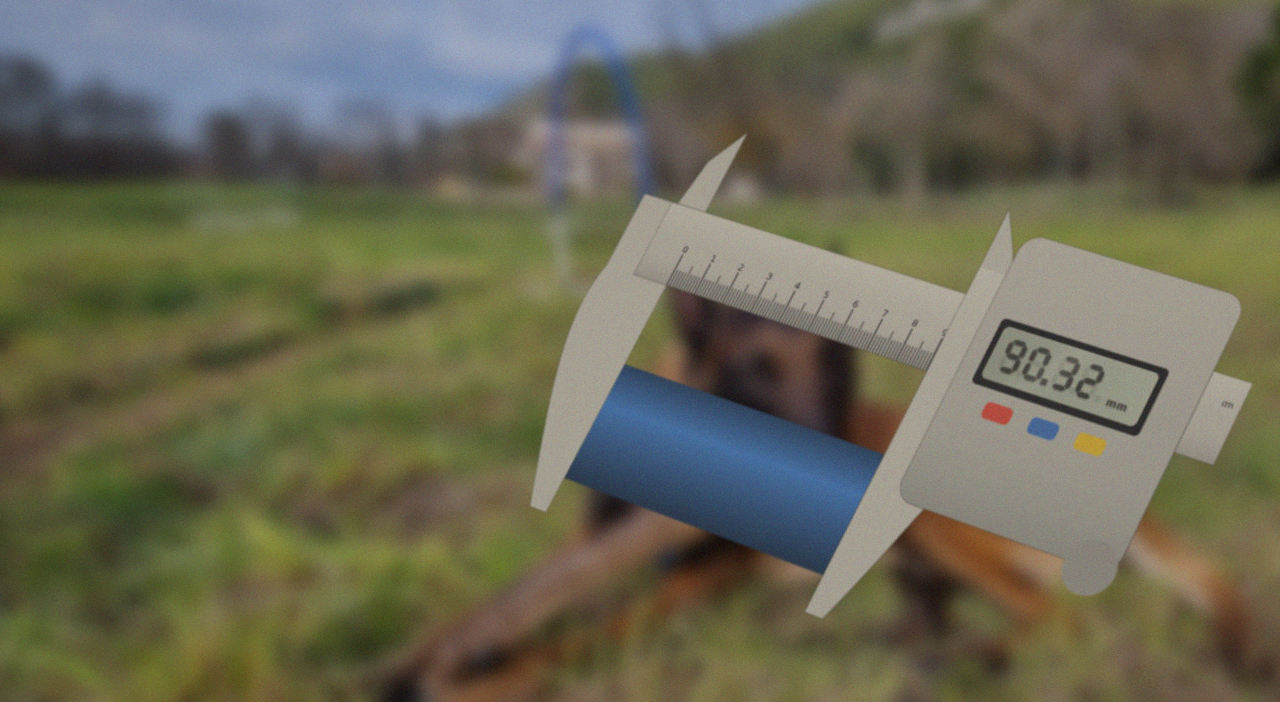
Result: 90.32 mm
